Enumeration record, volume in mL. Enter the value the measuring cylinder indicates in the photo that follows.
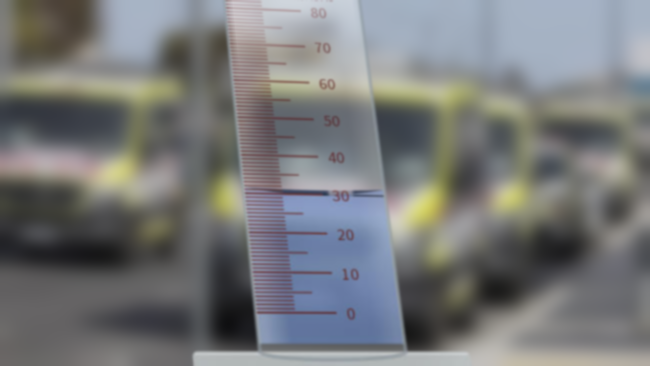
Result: 30 mL
